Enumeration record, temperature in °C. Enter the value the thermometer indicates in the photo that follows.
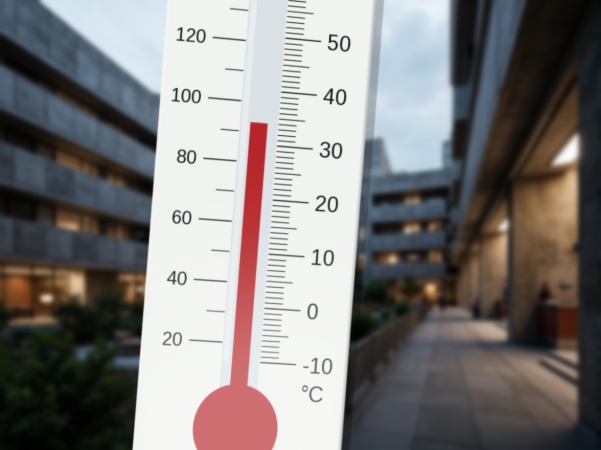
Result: 34 °C
